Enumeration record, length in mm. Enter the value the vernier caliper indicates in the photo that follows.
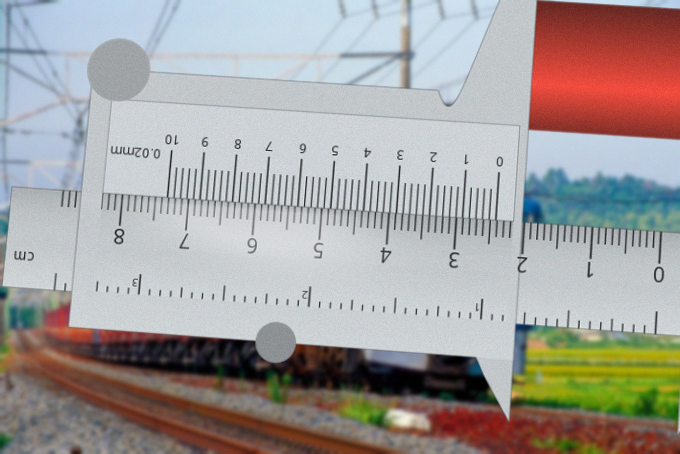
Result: 24.2 mm
